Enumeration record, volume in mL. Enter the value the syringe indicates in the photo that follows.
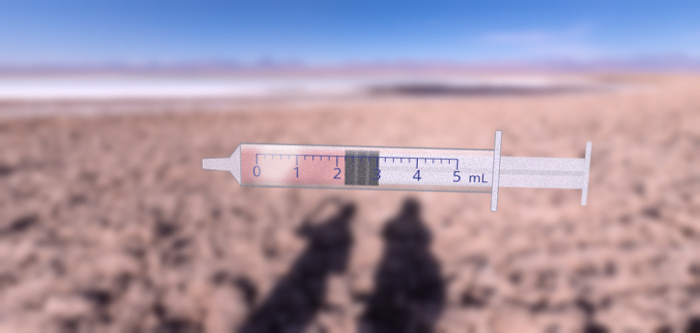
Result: 2.2 mL
